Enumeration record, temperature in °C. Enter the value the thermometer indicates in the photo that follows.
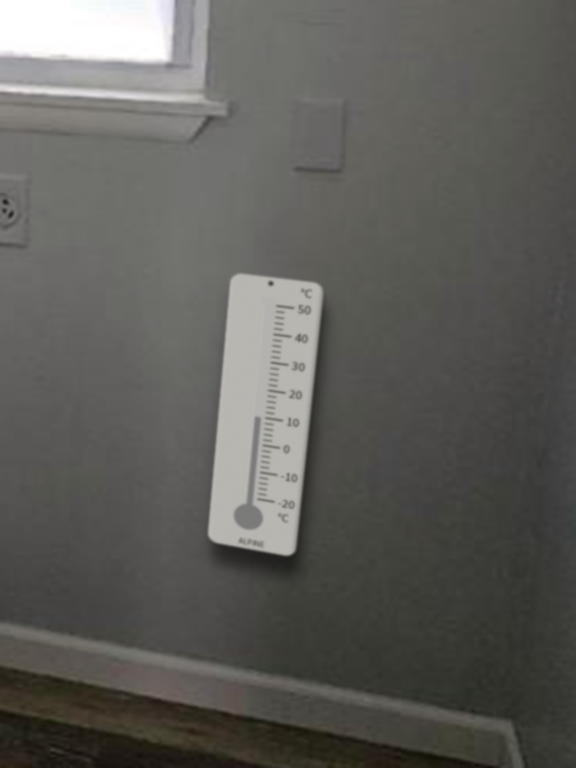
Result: 10 °C
